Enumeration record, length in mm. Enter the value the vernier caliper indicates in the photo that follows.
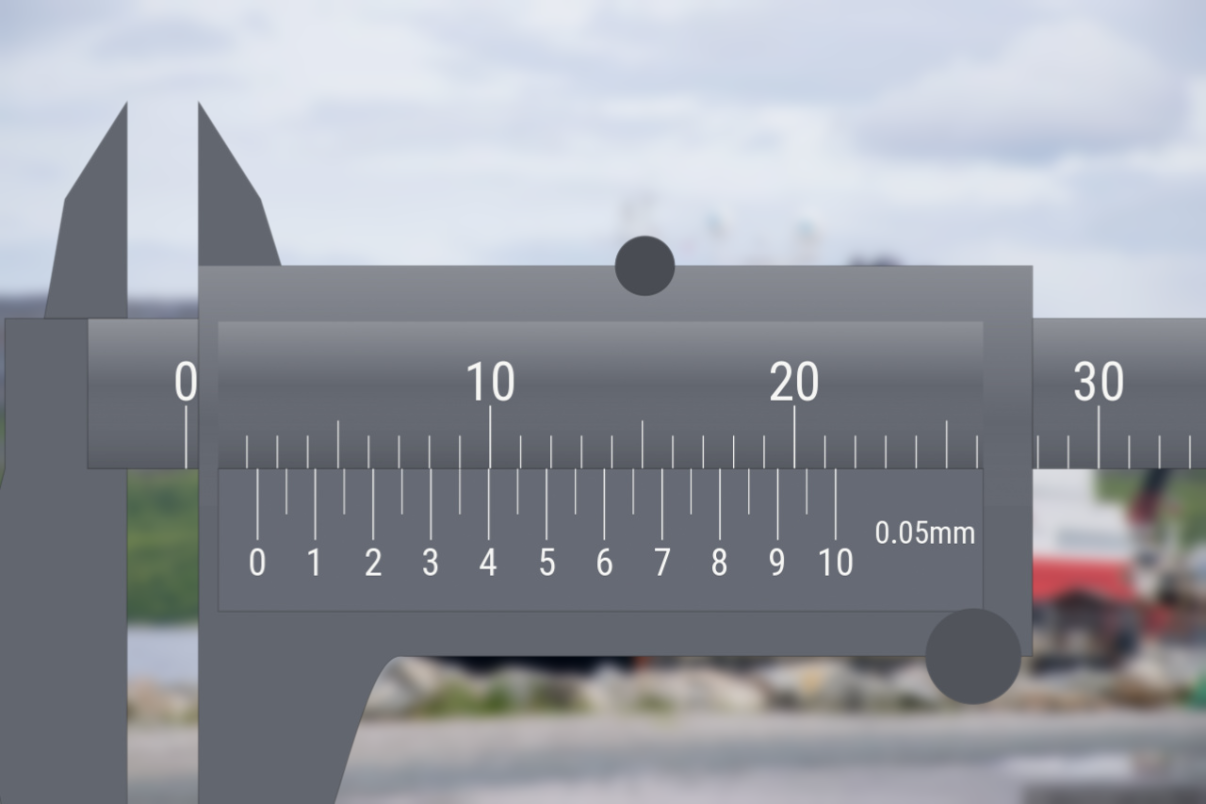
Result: 2.35 mm
